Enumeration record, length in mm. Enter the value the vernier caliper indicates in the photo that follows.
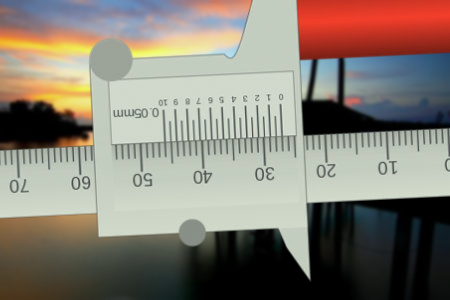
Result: 27.0 mm
